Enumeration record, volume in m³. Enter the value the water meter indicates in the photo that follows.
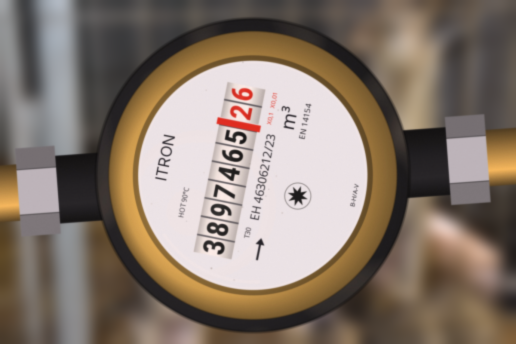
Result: 3897465.26 m³
